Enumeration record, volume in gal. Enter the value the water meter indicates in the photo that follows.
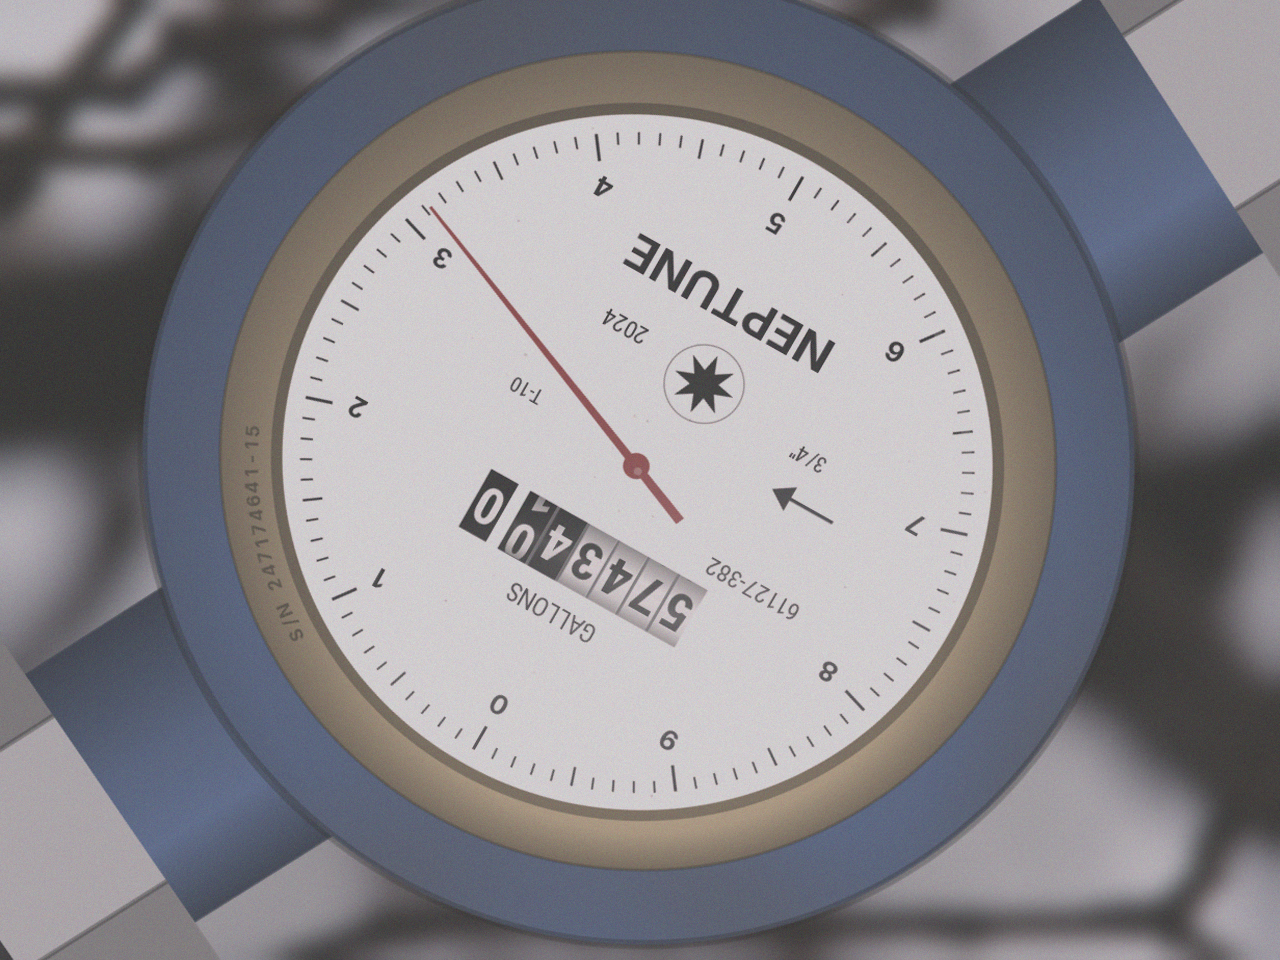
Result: 5743403.1 gal
